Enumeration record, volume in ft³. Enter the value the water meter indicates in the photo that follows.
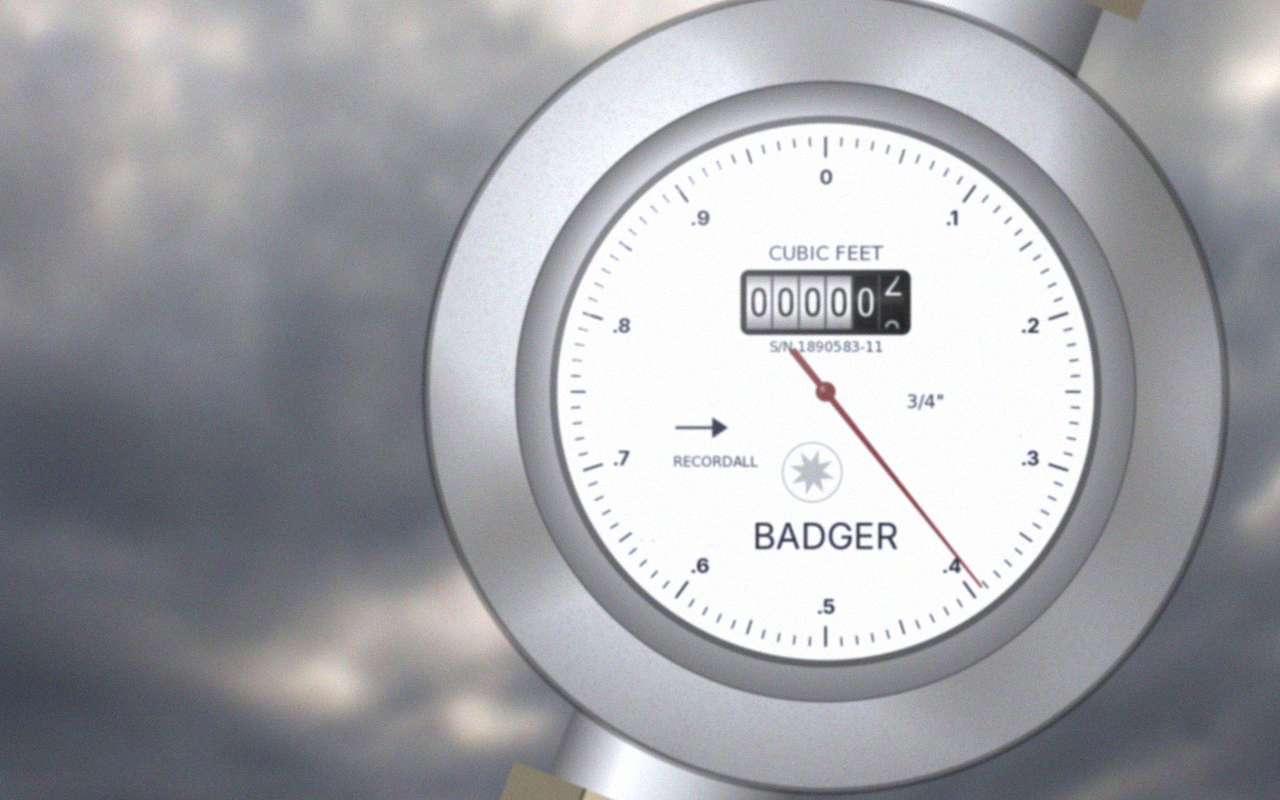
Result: 2.39 ft³
